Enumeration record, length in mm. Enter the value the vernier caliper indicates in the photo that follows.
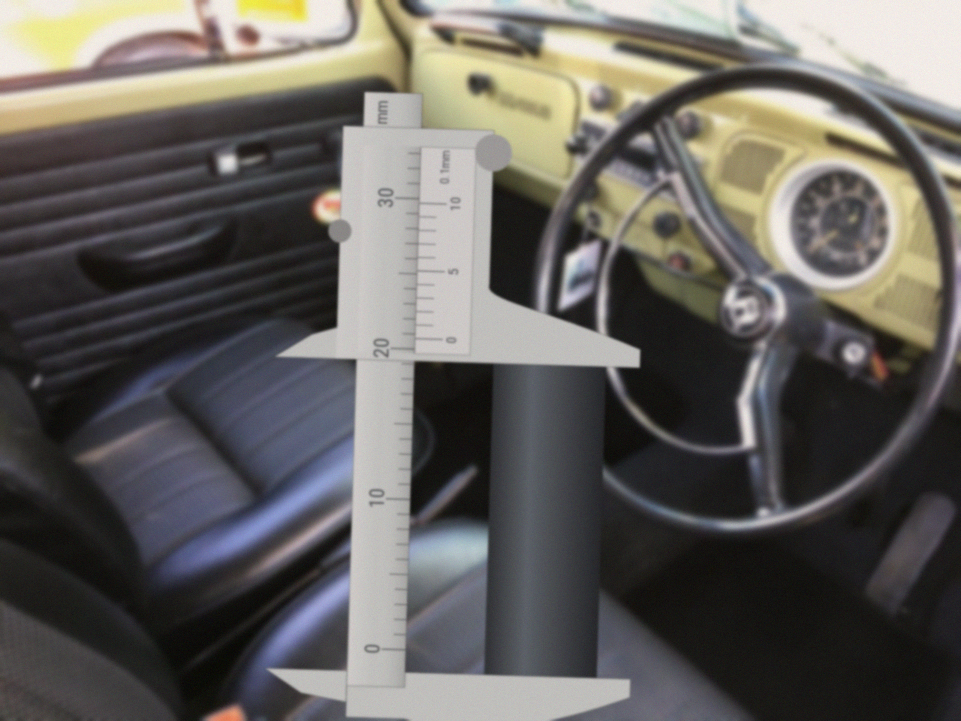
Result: 20.7 mm
